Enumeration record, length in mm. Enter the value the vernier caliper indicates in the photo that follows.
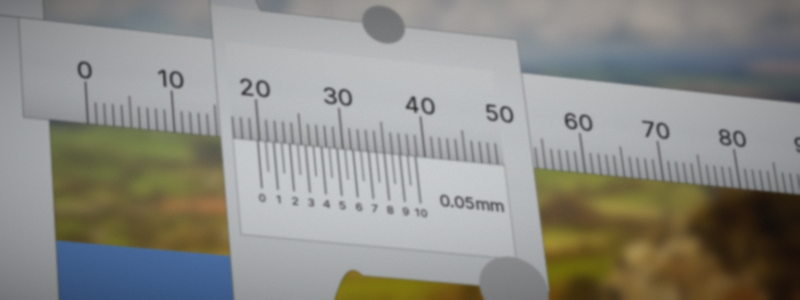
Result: 19.8 mm
